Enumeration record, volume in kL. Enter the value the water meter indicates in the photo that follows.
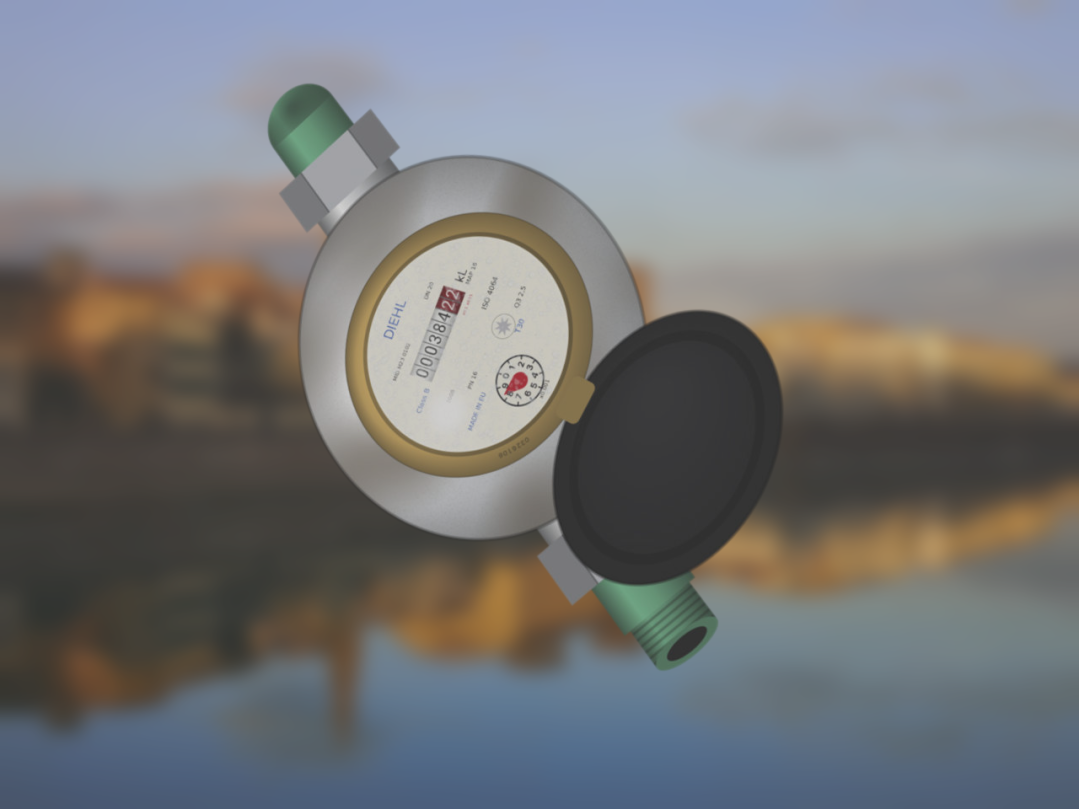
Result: 384.228 kL
